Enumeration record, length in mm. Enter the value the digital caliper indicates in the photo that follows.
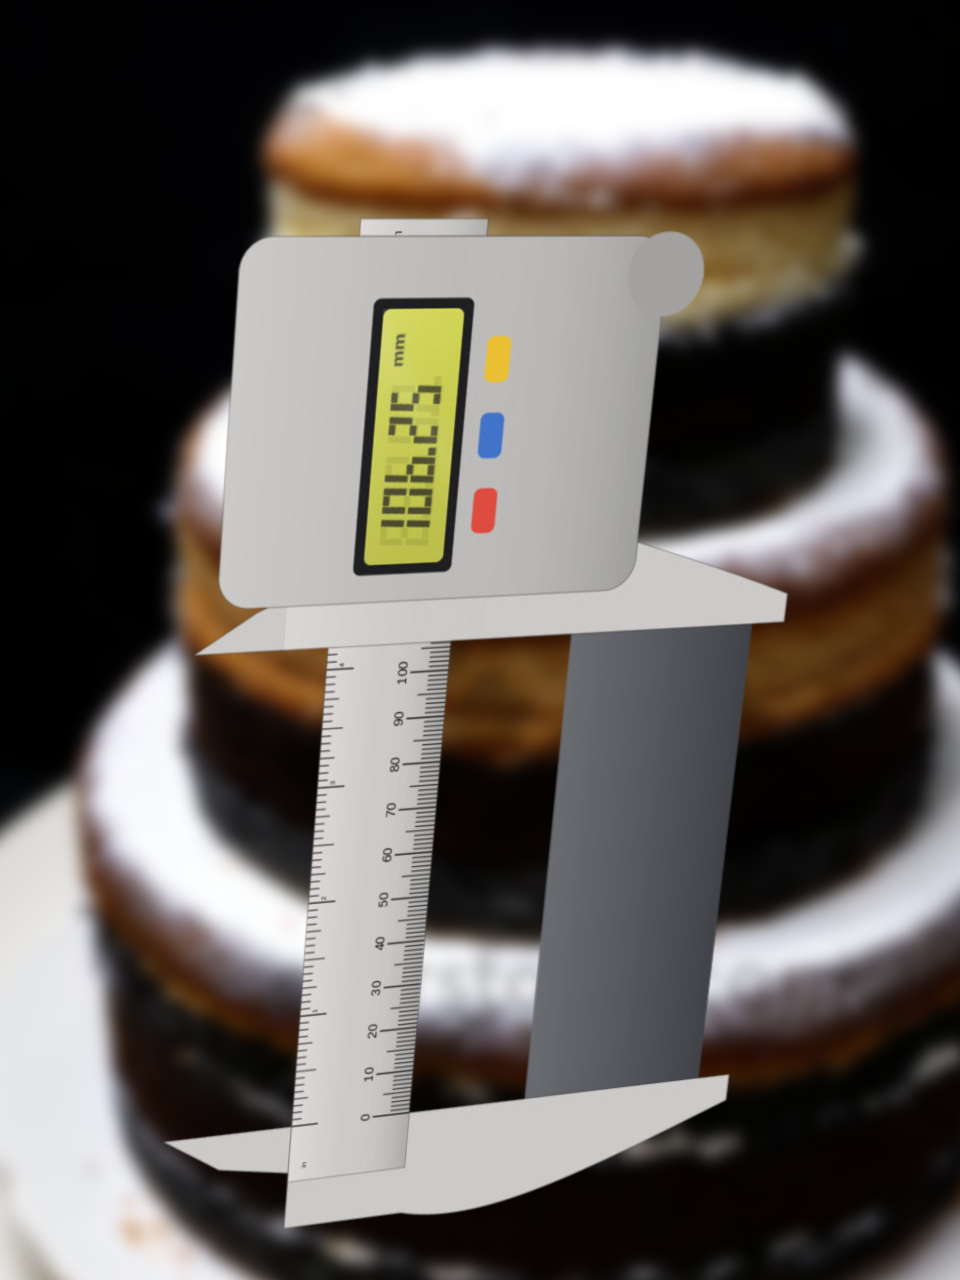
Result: 106.25 mm
